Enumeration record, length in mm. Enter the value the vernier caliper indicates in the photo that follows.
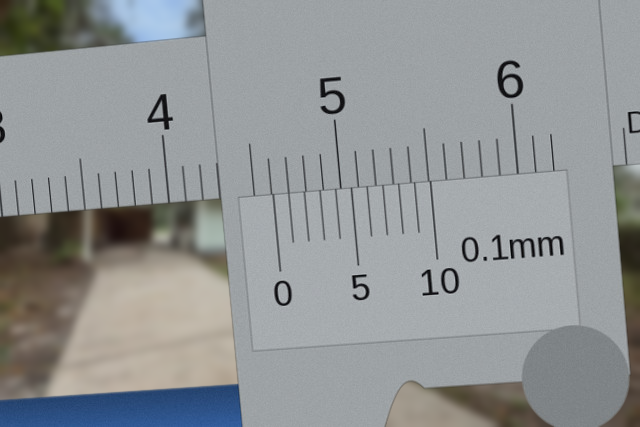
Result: 46.1 mm
